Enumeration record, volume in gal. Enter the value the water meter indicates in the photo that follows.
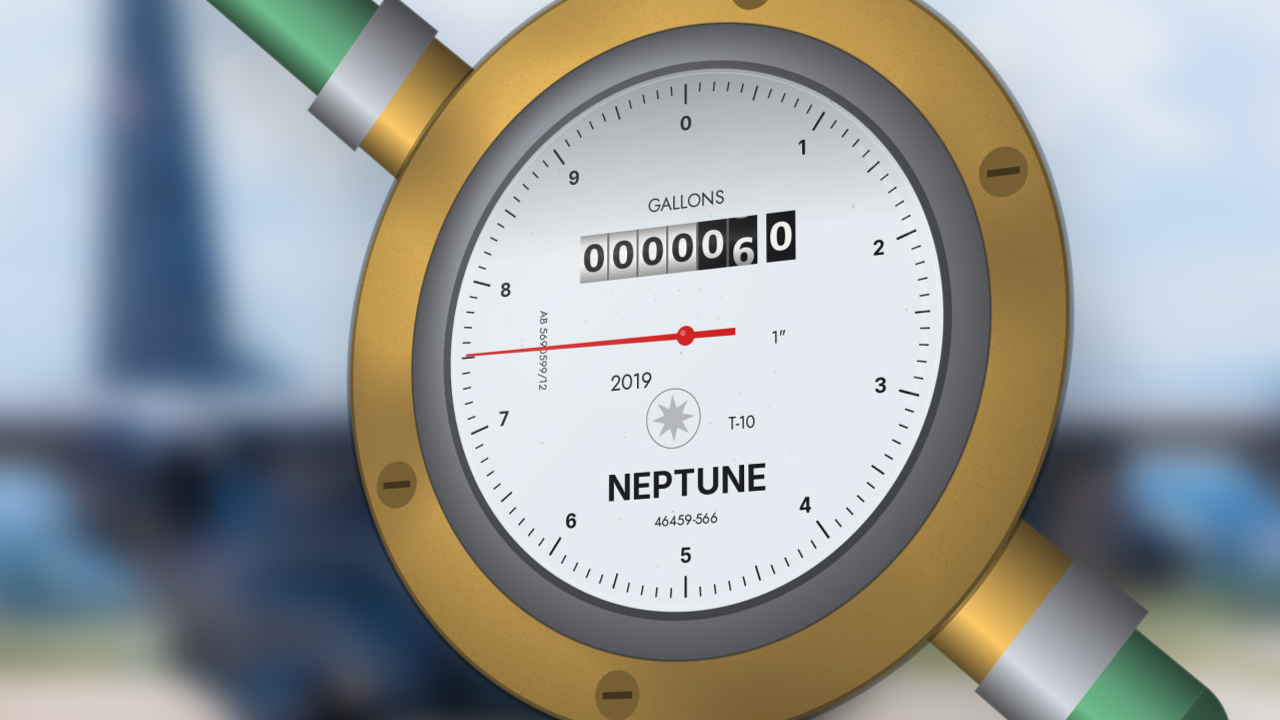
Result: 57.5 gal
